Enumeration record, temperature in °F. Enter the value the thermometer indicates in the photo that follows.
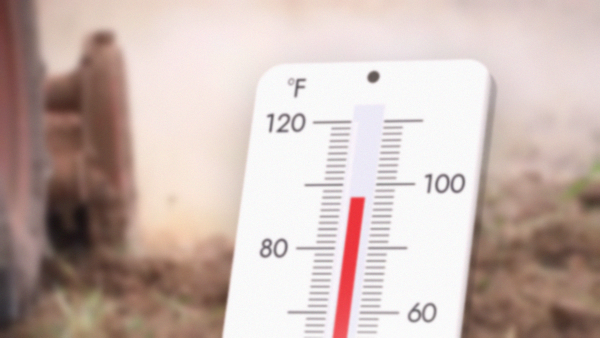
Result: 96 °F
